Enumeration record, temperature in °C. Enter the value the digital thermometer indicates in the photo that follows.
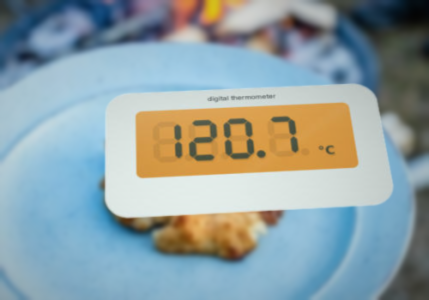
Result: 120.7 °C
